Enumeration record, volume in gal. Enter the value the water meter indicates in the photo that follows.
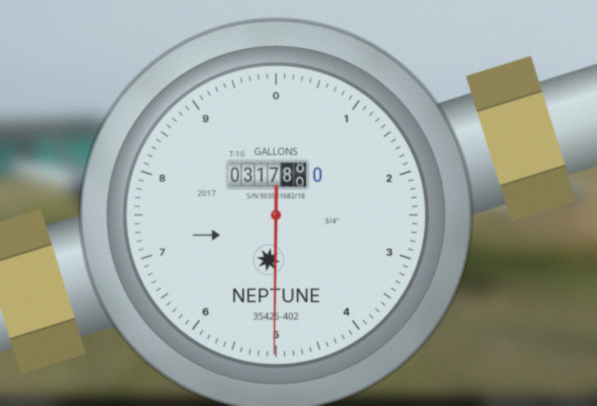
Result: 317885.0 gal
